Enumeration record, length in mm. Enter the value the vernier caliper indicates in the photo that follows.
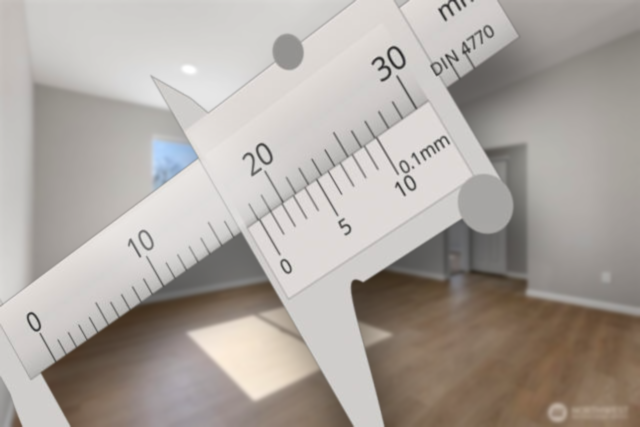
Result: 18.1 mm
